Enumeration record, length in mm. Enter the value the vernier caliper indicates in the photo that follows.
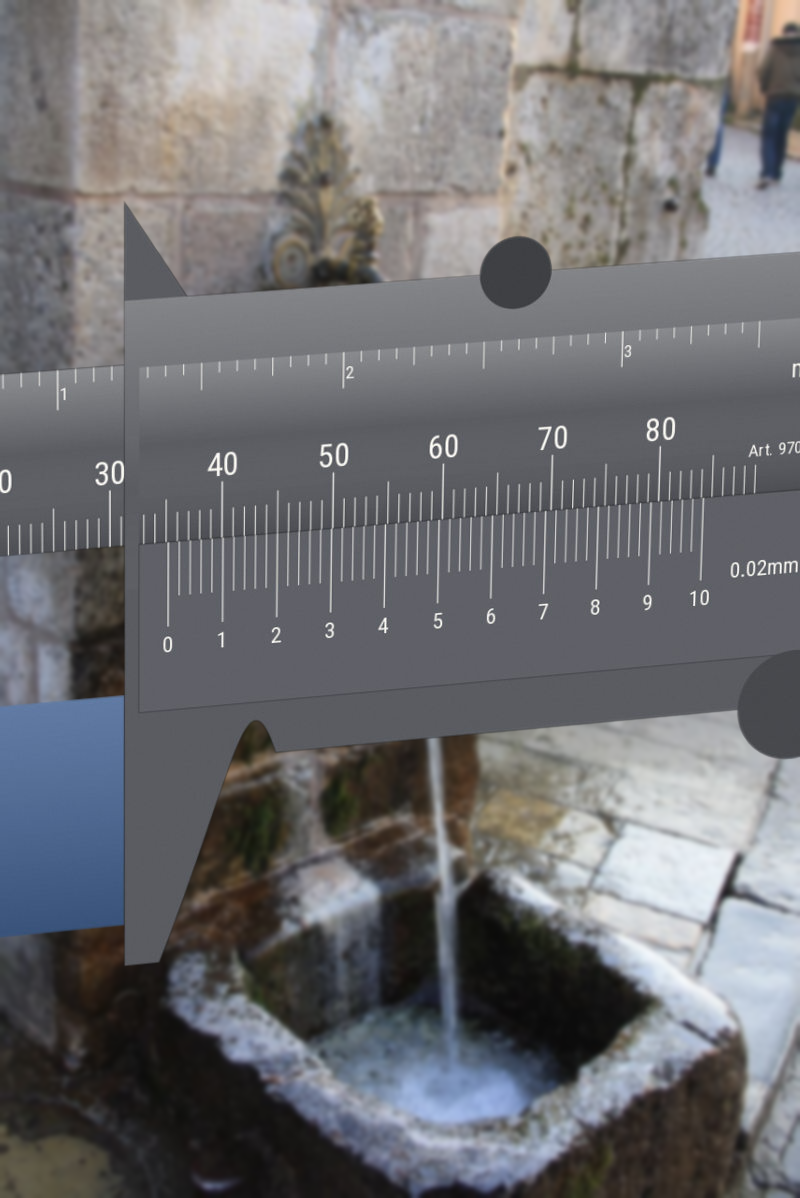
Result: 35.2 mm
